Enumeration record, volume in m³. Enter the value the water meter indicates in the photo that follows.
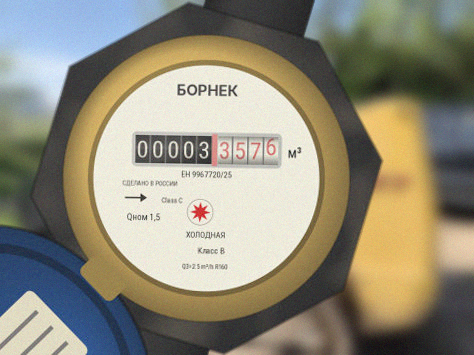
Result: 3.3576 m³
